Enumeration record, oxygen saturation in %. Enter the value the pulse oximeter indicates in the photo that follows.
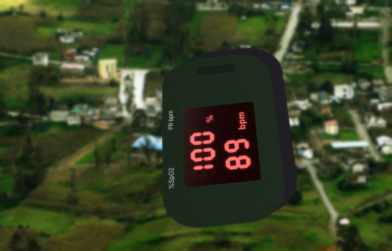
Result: 100 %
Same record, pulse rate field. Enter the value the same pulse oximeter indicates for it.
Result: 89 bpm
